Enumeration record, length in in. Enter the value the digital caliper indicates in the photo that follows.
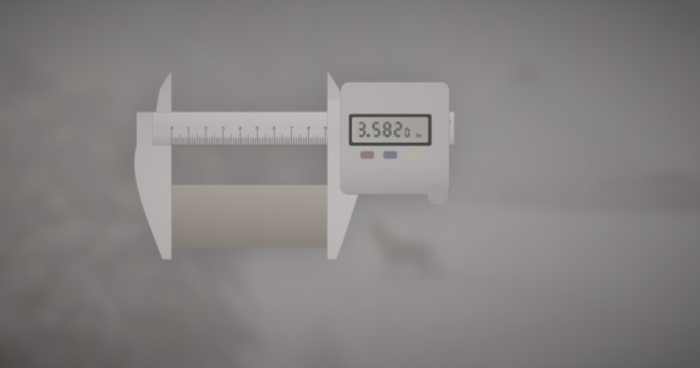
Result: 3.5820 in
